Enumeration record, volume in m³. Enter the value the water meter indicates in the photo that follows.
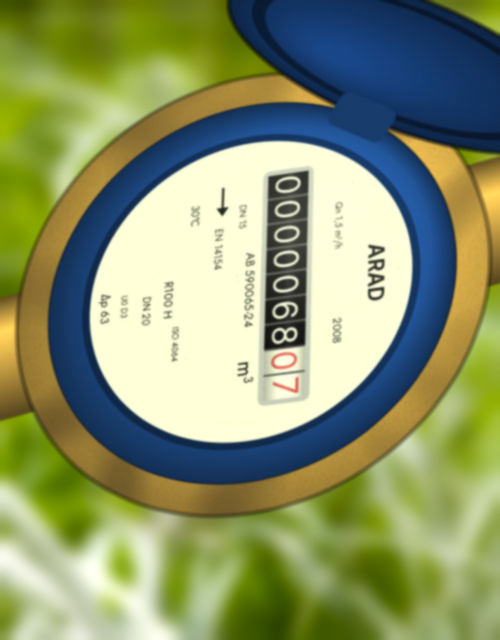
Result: 68.07 m³
